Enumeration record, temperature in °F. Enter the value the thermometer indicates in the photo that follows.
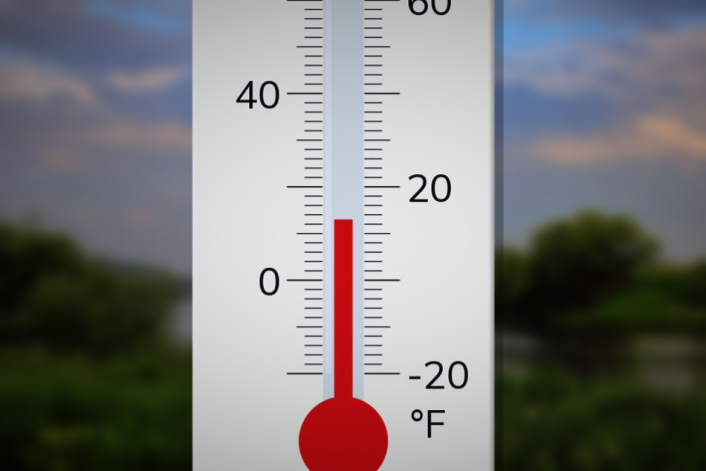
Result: 13 °F
